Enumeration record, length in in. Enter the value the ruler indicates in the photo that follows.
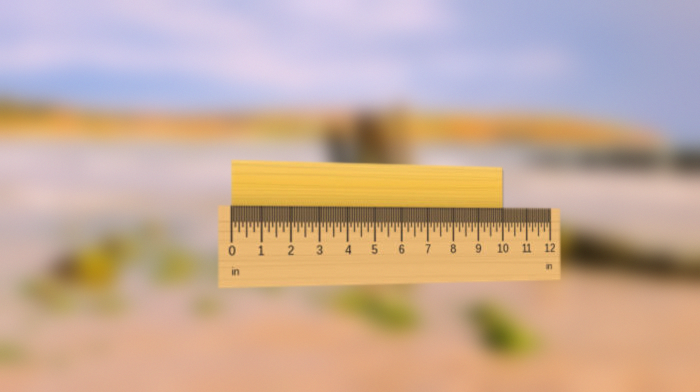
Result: 10 in
